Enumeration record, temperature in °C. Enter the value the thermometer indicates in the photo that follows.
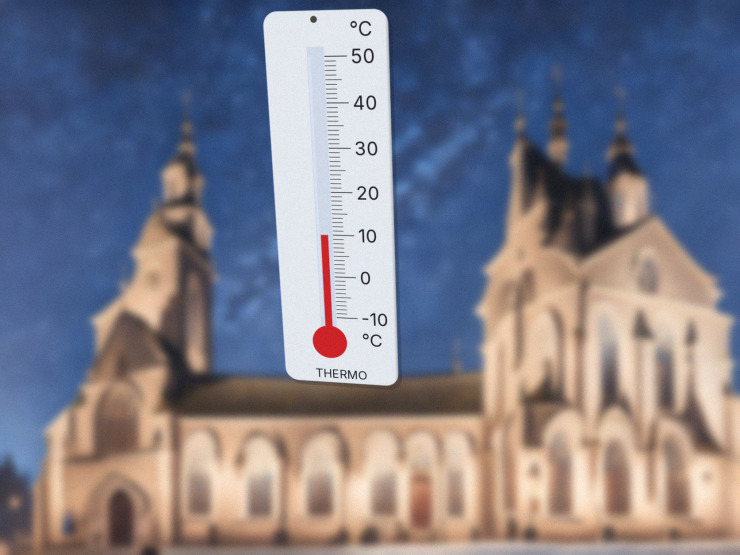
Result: 10 °C
